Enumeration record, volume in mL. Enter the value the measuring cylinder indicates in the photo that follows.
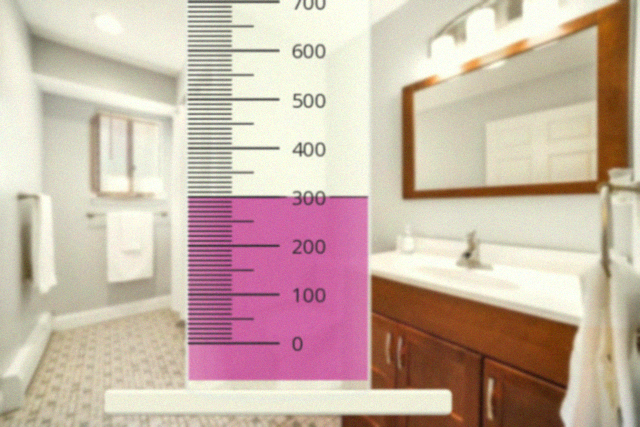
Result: 300 mL
